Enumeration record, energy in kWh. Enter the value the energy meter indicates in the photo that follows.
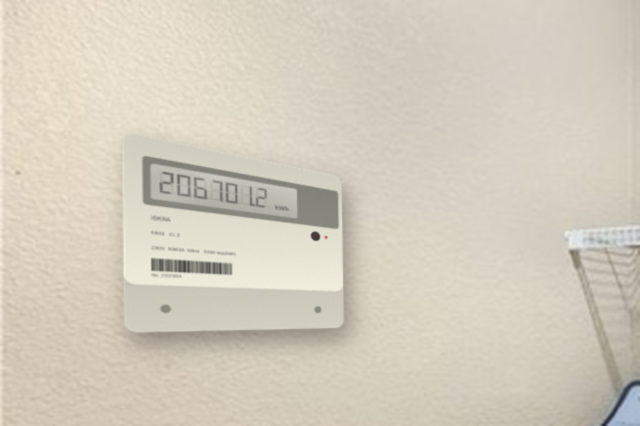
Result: 206701.2 kWh
